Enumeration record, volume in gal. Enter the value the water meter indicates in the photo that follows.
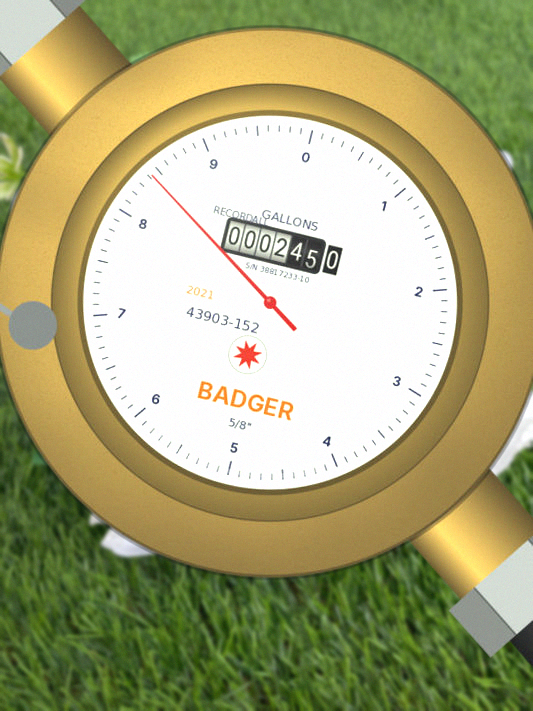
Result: 2448.4 gal
